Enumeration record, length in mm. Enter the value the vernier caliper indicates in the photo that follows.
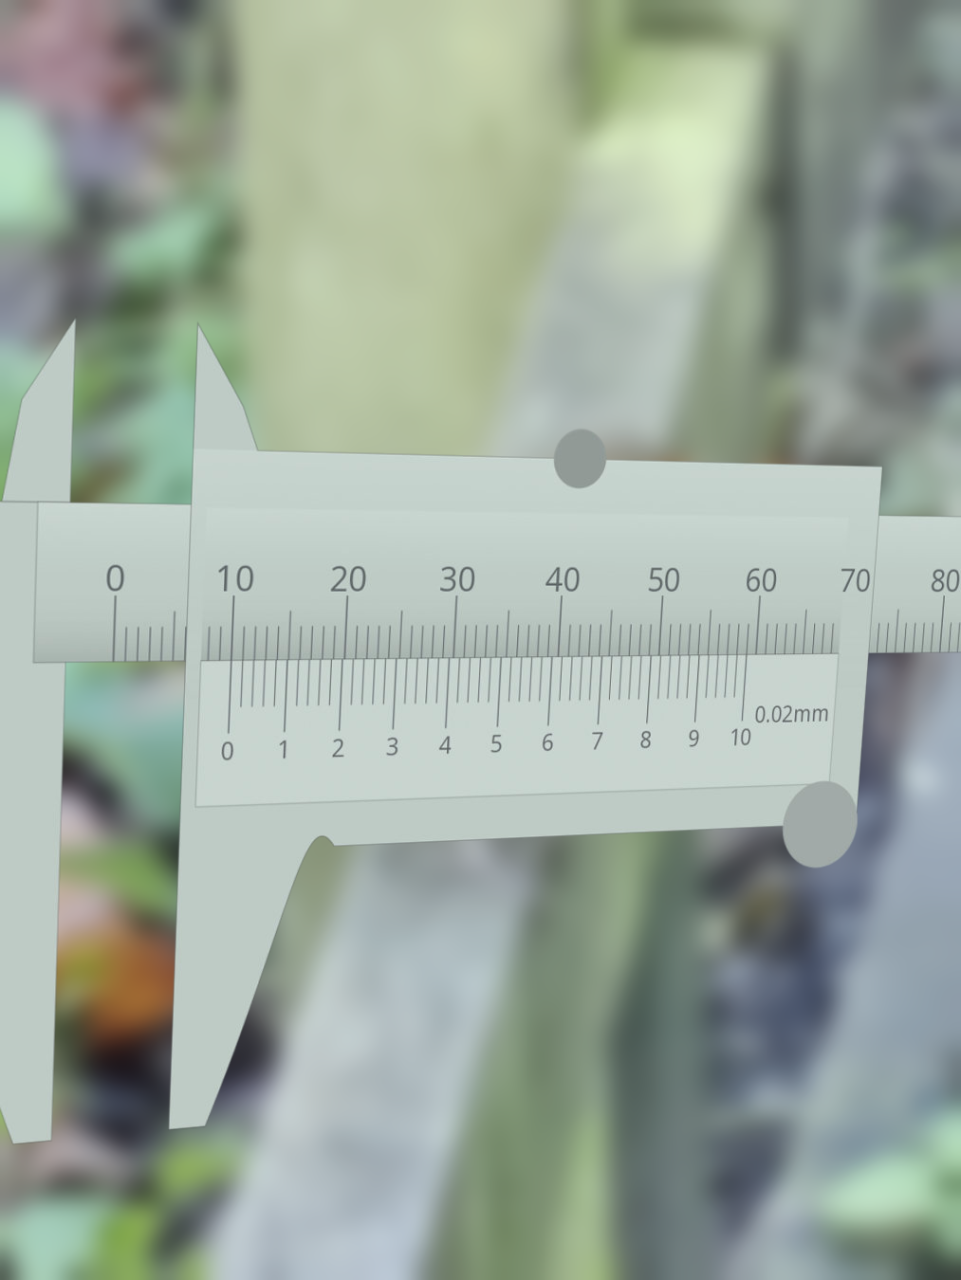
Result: 10.0 mm
